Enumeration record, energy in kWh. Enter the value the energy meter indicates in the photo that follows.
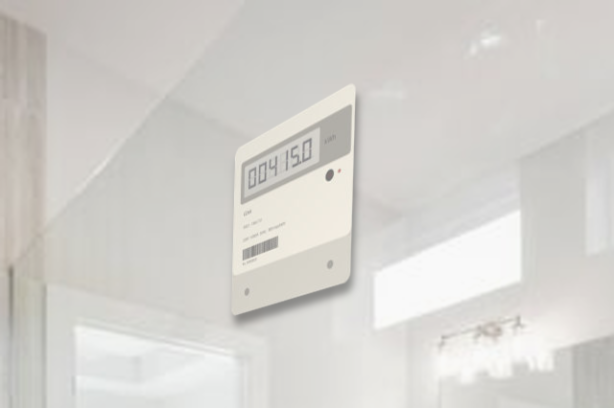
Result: 415.0 kWh
